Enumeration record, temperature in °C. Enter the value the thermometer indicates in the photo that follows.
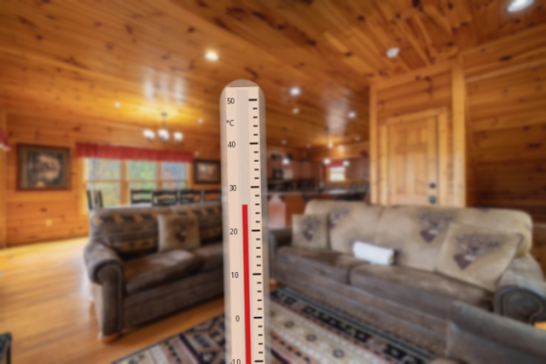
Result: 26 °C
